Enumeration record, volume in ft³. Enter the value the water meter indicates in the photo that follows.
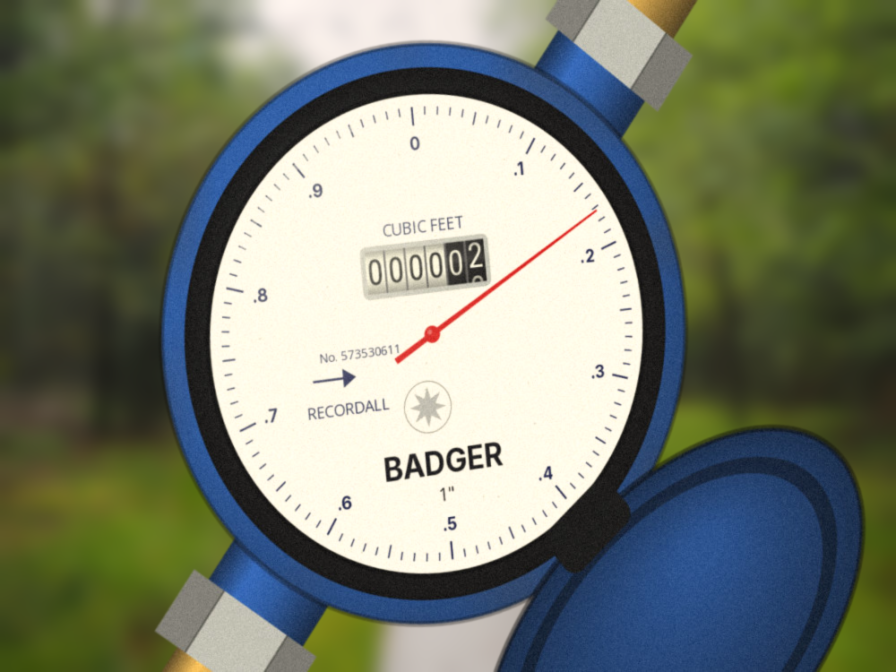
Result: 2.17 ft³
